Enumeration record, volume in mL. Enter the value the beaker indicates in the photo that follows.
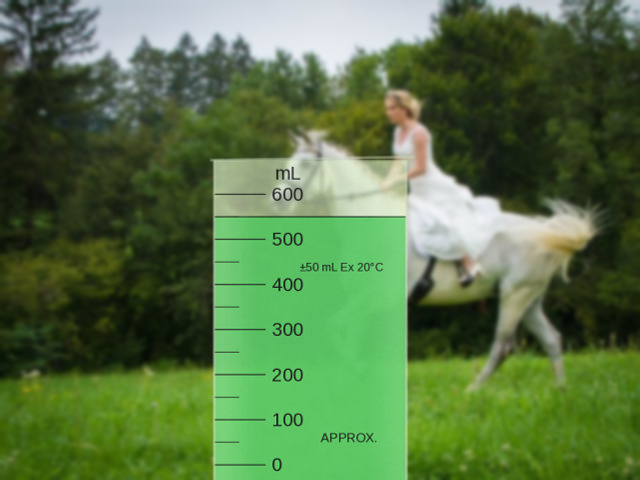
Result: 550 mL
